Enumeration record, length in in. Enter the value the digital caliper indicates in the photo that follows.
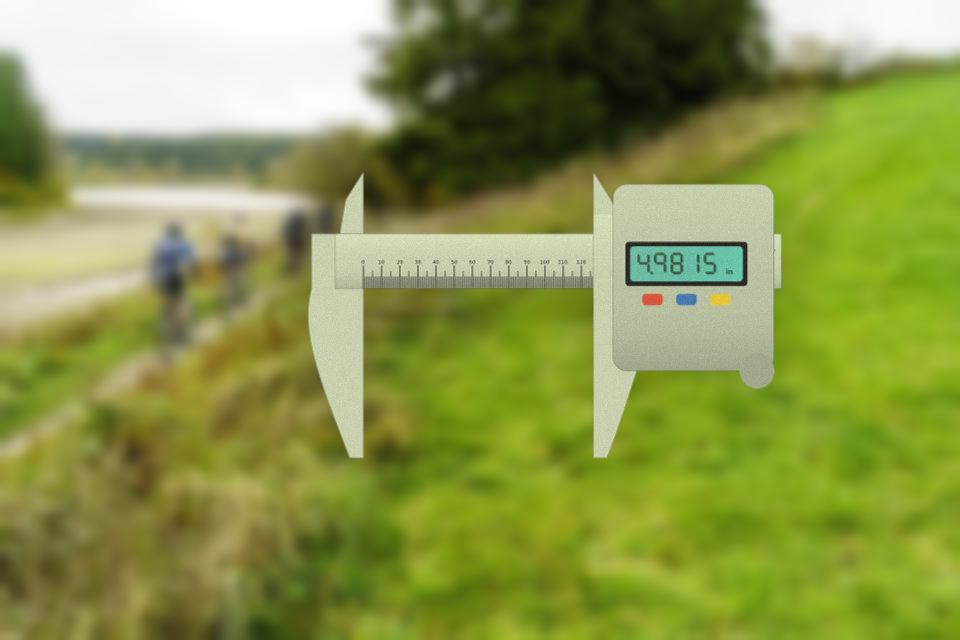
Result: 4.9815 in
